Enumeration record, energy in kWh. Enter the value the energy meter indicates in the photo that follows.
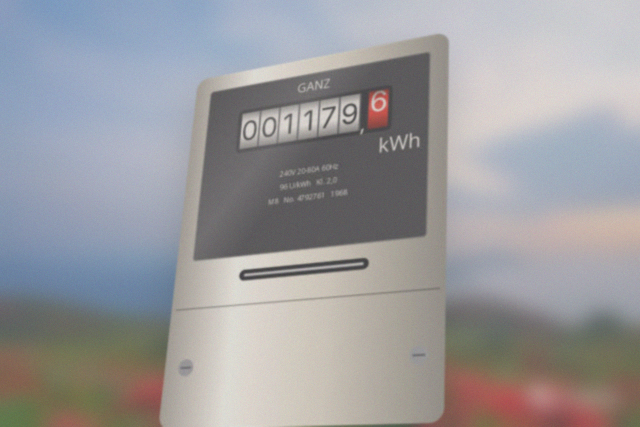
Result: 1179.6 kWh
